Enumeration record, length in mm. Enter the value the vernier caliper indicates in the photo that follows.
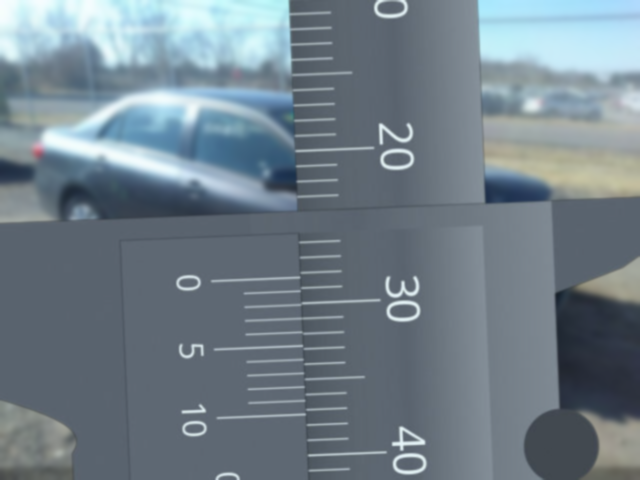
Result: 28.3 mm
